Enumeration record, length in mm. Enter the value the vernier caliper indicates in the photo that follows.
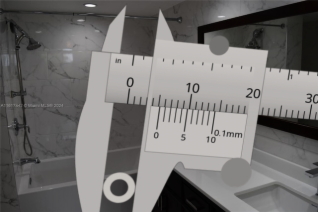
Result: 5.2 mm
